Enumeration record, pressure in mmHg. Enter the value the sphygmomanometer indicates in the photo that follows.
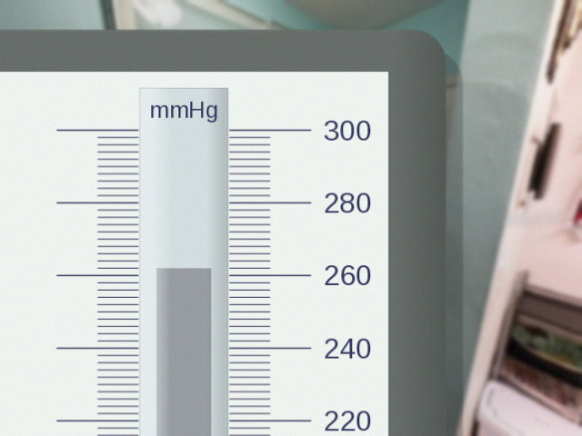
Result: 262 mmHg
